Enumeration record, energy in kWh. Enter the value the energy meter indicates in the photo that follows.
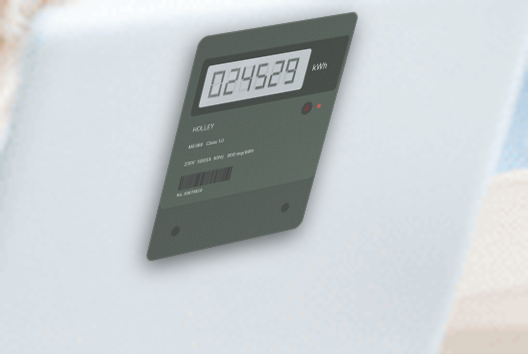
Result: 24529 kWh
